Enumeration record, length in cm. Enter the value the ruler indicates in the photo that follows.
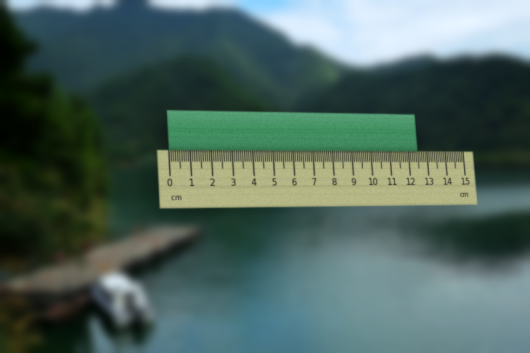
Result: 12.5 cm
